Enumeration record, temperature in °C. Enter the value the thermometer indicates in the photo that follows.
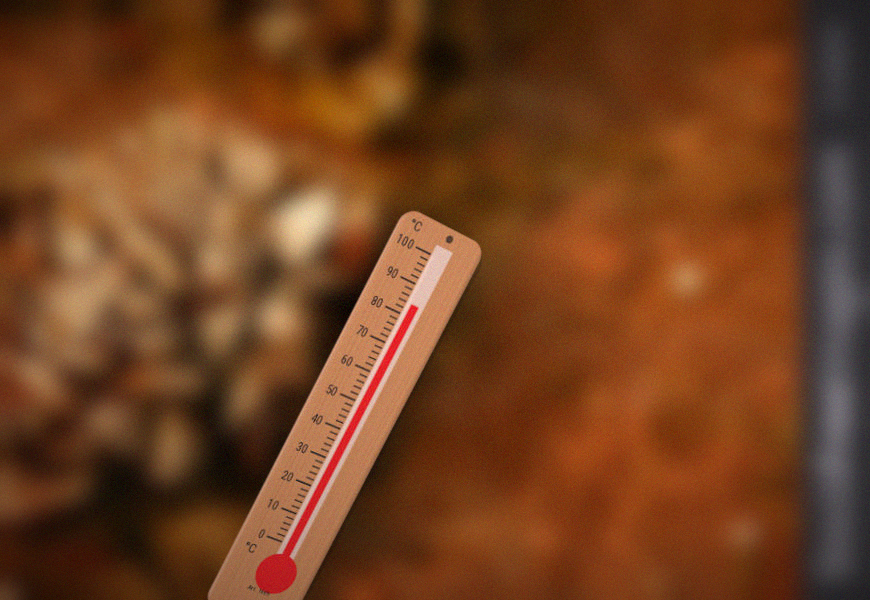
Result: 84 °C
